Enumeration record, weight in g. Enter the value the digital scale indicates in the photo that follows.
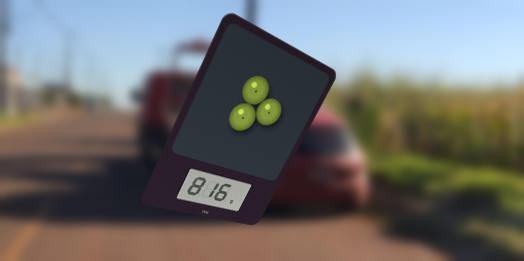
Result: 816 g
